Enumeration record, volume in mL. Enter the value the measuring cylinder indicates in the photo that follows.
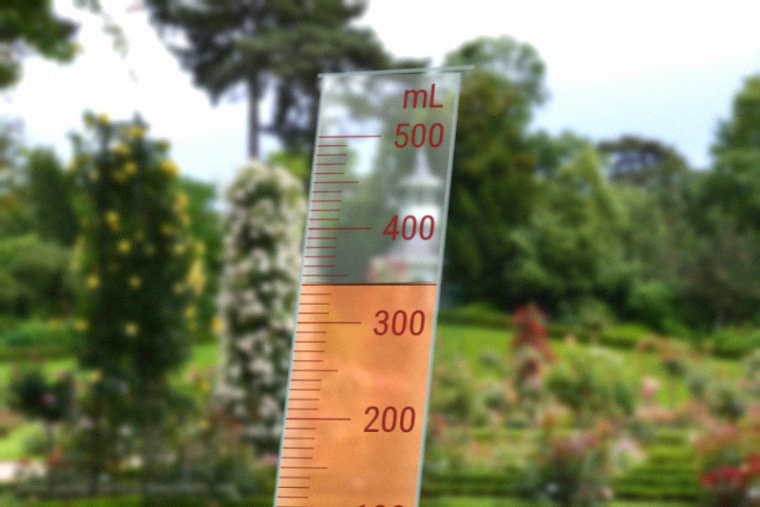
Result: 340 mL
